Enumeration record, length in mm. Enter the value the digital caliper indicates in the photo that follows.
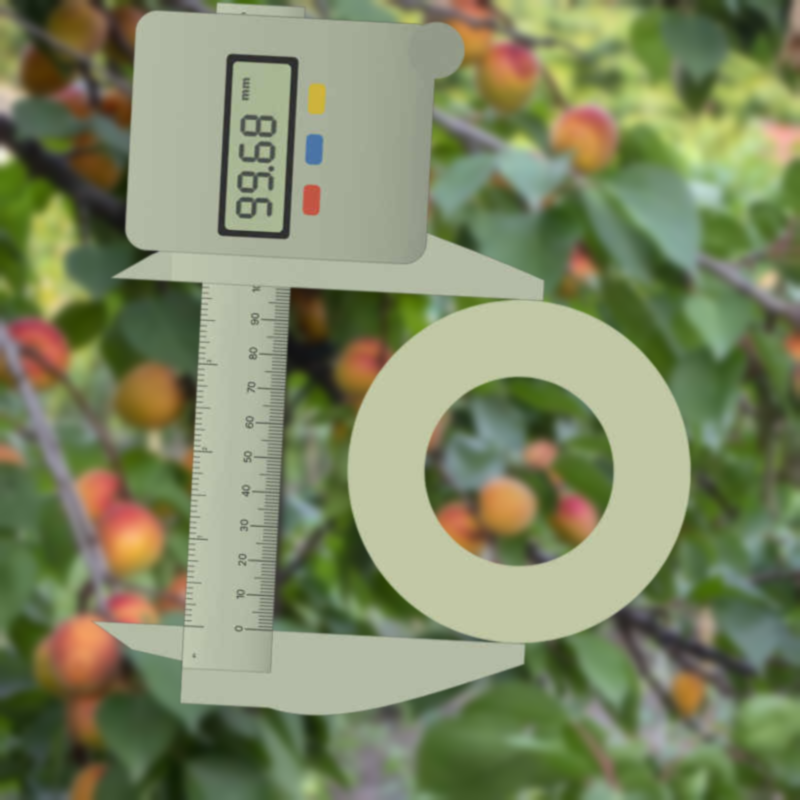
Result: 99.68 mm
